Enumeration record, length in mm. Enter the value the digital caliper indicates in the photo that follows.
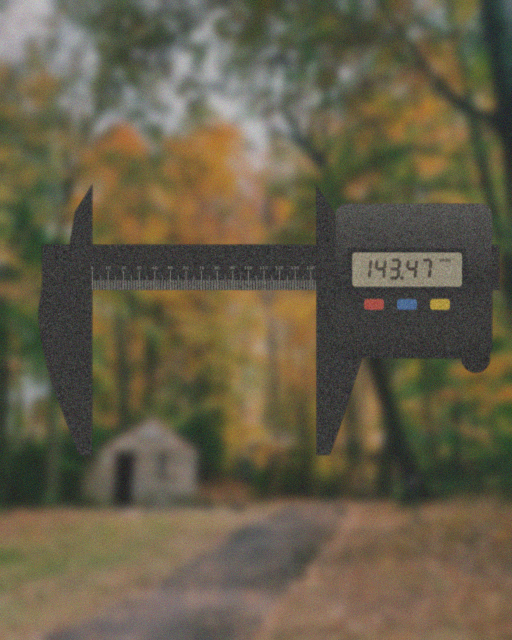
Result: 143.47 mm
